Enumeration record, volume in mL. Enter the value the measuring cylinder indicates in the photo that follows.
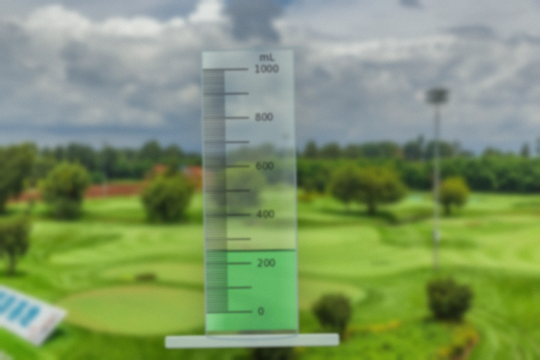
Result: 250 mL
